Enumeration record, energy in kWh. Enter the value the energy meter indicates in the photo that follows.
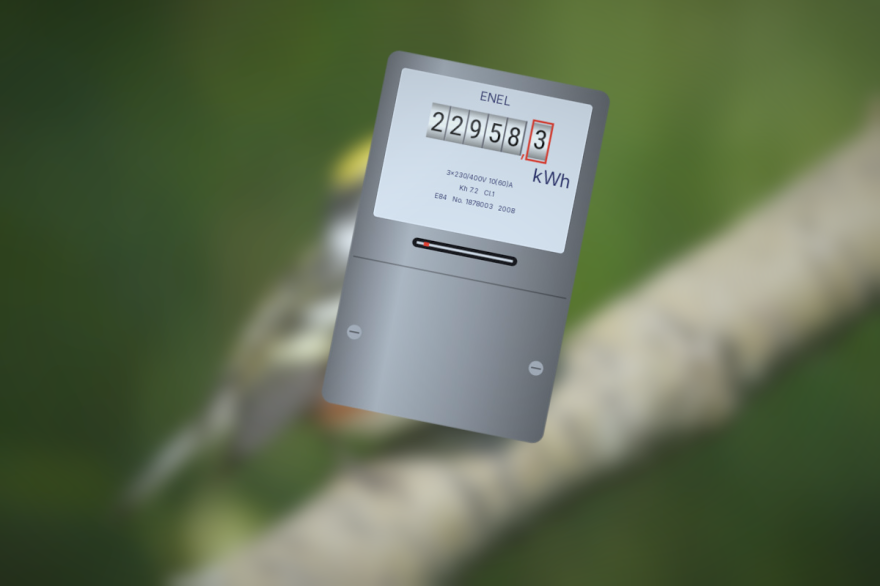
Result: 22958.3 kWh
